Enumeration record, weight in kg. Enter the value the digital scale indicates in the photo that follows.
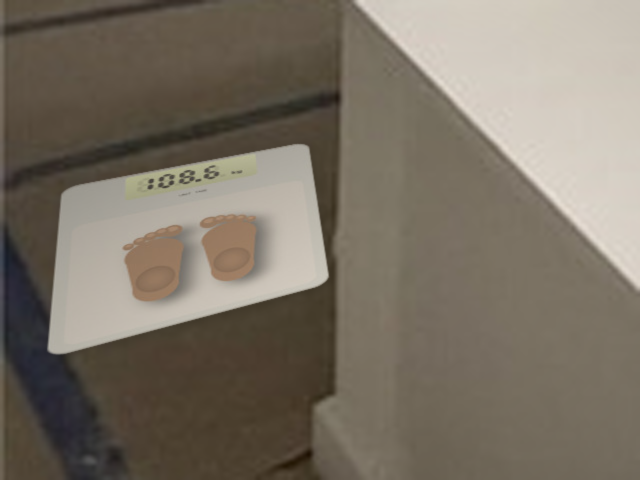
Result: 108.6 kg
